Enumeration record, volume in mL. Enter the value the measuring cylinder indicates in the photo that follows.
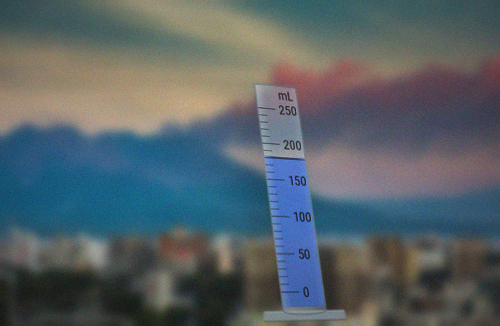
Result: 180 mL
